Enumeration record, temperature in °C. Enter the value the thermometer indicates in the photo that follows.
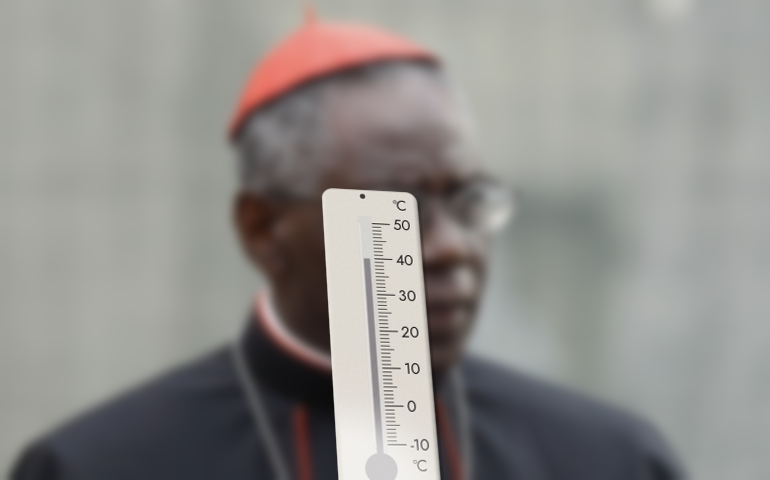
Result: 40 °C
